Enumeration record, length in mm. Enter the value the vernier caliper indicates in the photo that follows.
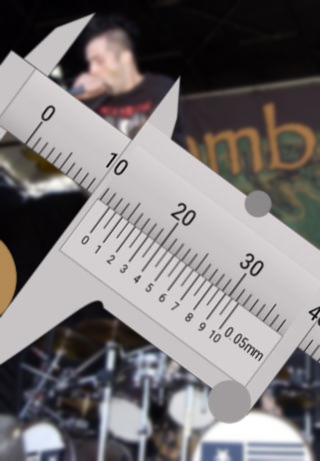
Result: 12.4 mm
